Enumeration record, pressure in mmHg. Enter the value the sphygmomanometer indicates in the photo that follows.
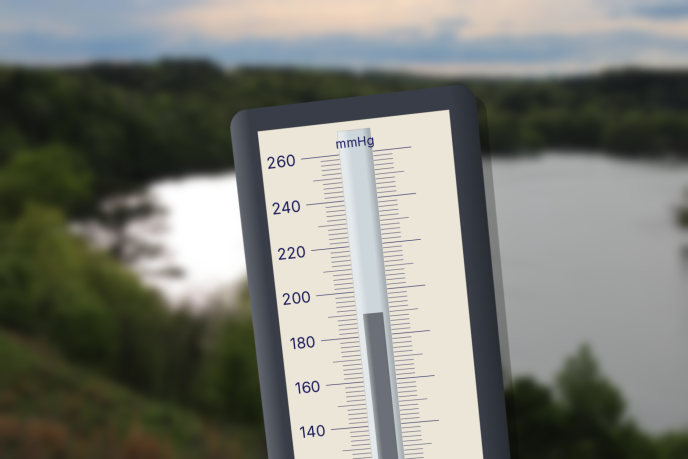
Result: 190 mmHg
